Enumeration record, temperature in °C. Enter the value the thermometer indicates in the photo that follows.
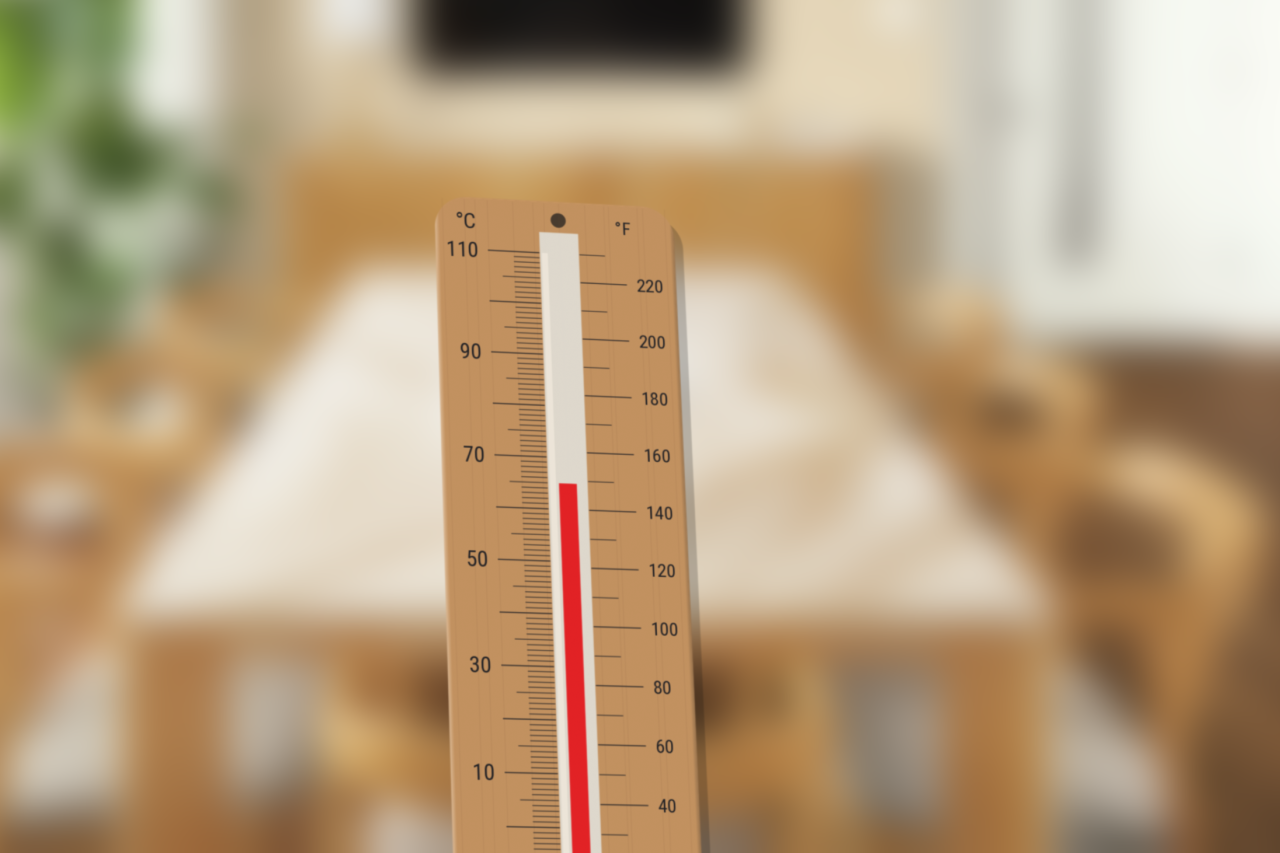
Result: 65 °C
